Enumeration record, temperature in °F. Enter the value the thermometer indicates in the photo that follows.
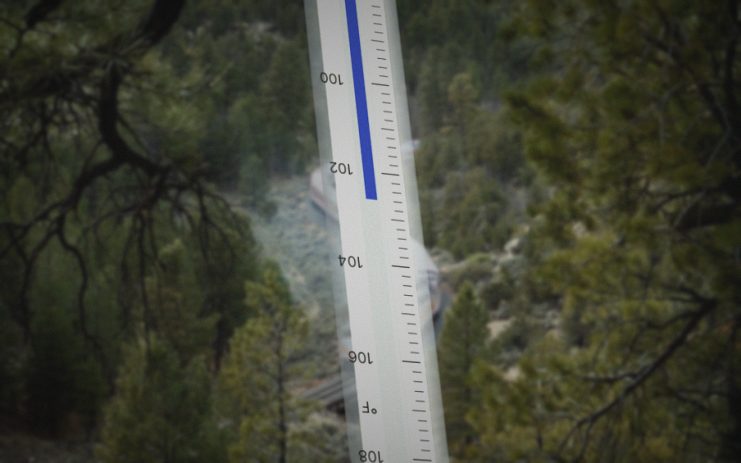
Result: 102.6 °F
